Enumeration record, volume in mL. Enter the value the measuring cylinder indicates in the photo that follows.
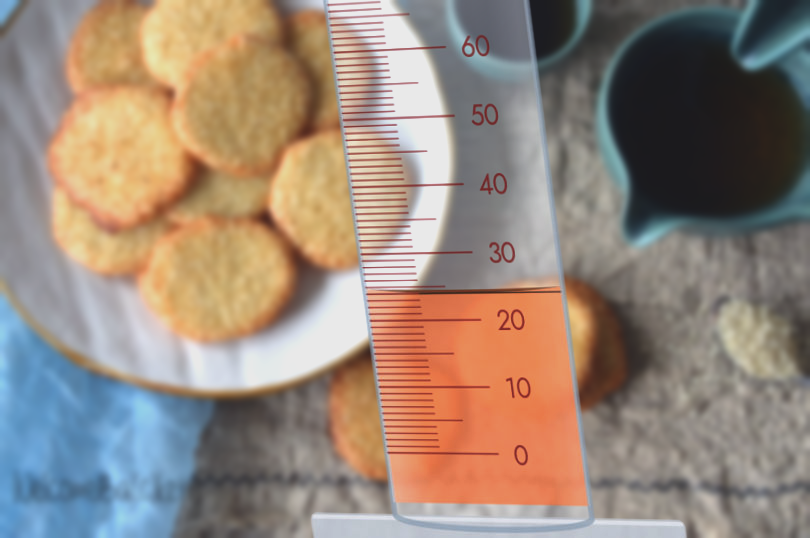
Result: 24 mL
